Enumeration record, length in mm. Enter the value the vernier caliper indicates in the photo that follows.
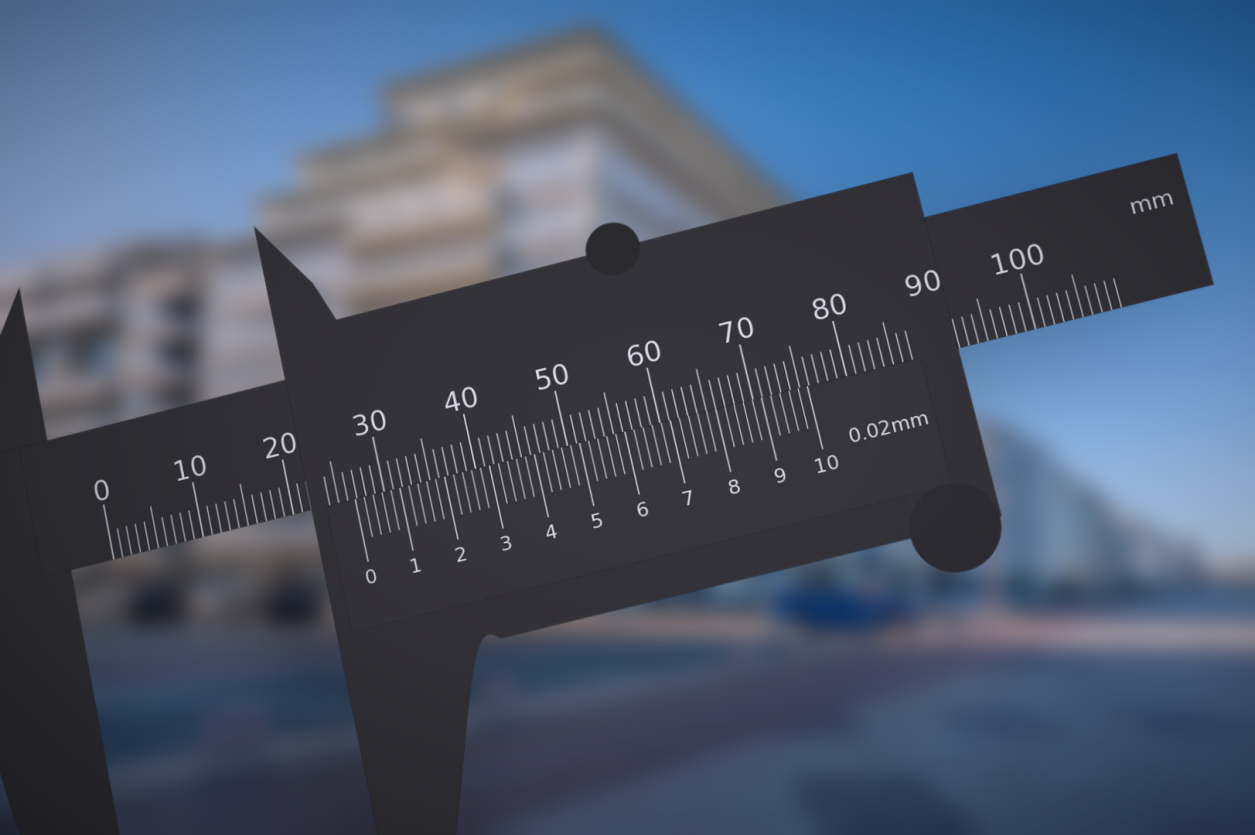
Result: 26.8 mm
